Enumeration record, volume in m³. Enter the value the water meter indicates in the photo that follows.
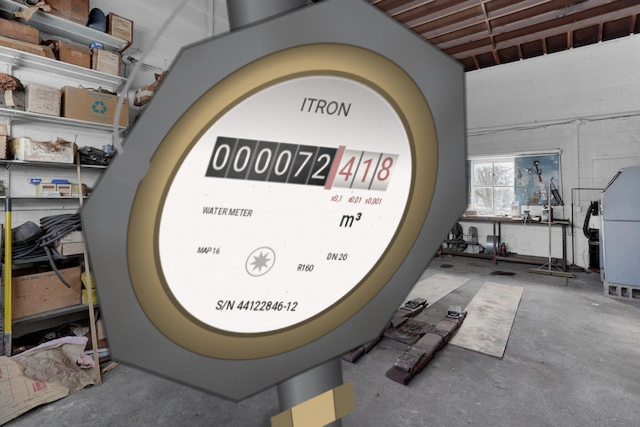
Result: 72.418 m³
